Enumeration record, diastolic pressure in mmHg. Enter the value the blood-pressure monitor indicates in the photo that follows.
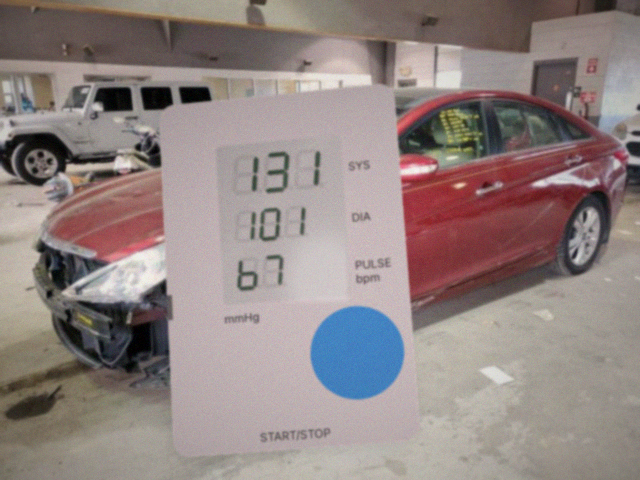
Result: 101 mmHg
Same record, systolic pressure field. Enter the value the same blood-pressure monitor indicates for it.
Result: 131 mmHg
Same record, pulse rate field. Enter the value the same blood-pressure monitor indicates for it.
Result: 67 bpm
